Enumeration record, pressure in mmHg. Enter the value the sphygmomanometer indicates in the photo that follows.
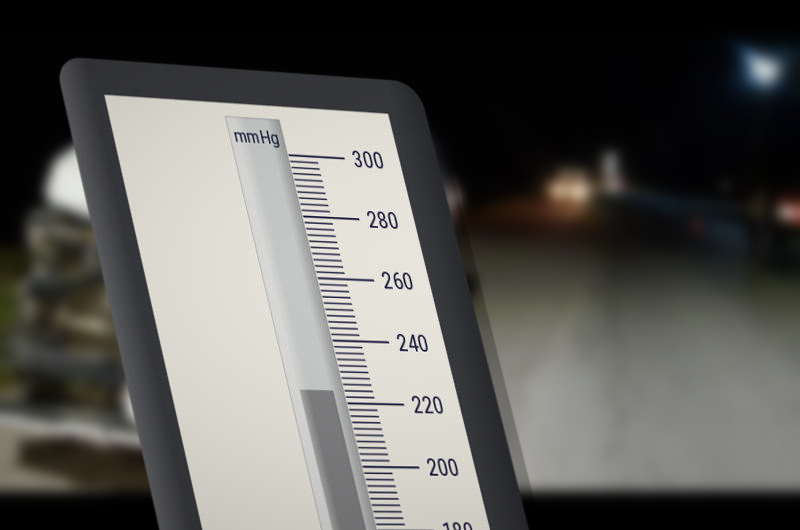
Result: 224 mmHg
